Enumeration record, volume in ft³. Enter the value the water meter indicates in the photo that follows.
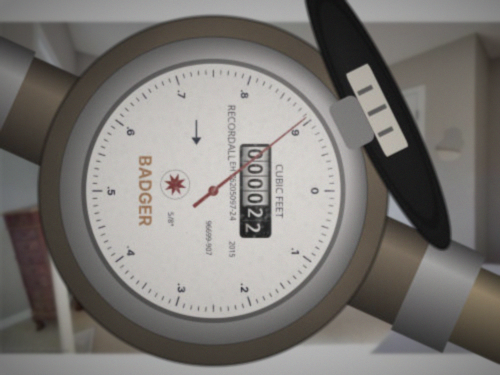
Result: 21.89 ft³
